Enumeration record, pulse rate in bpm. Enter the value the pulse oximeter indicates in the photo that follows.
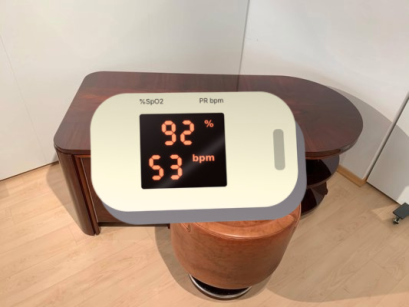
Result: 53 bpm
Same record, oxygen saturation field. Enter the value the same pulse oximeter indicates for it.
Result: 92 %
